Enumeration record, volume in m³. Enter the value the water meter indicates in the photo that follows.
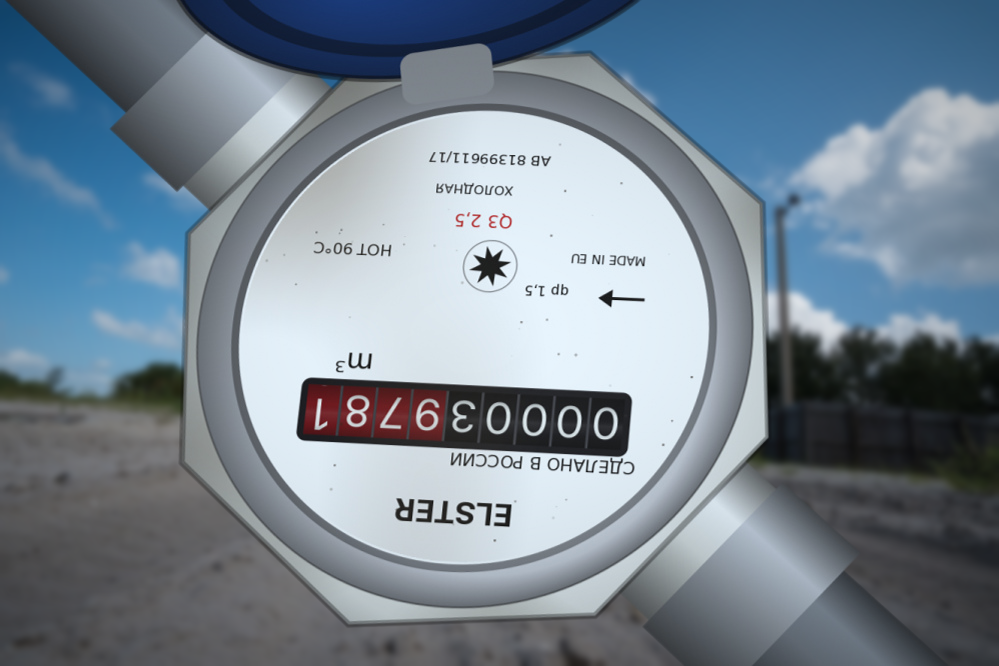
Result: 3.9781 m³
